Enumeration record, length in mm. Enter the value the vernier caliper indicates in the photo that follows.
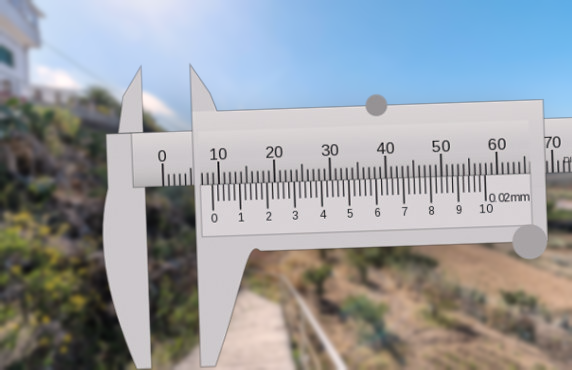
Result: 8.8 mm
